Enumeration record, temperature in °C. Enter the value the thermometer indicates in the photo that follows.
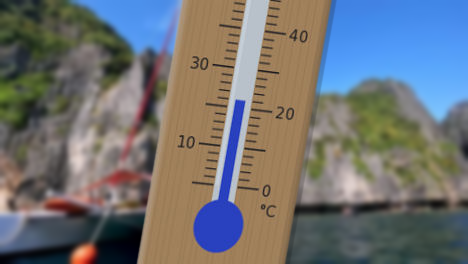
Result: 22 °C
